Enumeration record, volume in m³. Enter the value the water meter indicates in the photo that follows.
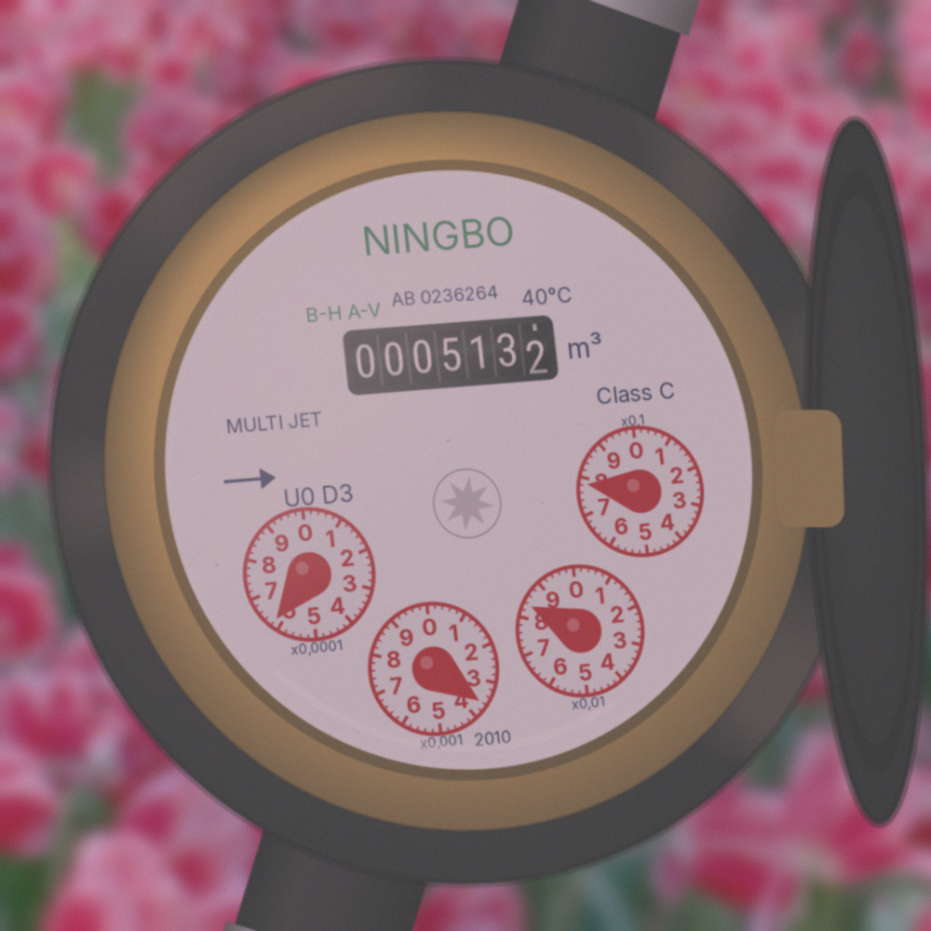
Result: 5131.7836 m³
